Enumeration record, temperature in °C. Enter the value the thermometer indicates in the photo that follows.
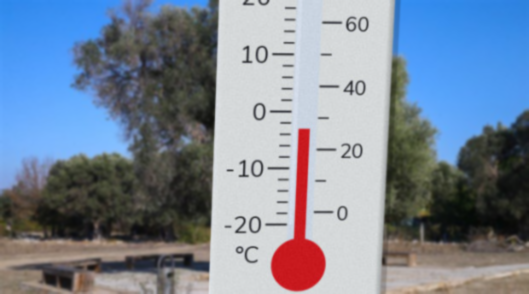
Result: -3 °C
